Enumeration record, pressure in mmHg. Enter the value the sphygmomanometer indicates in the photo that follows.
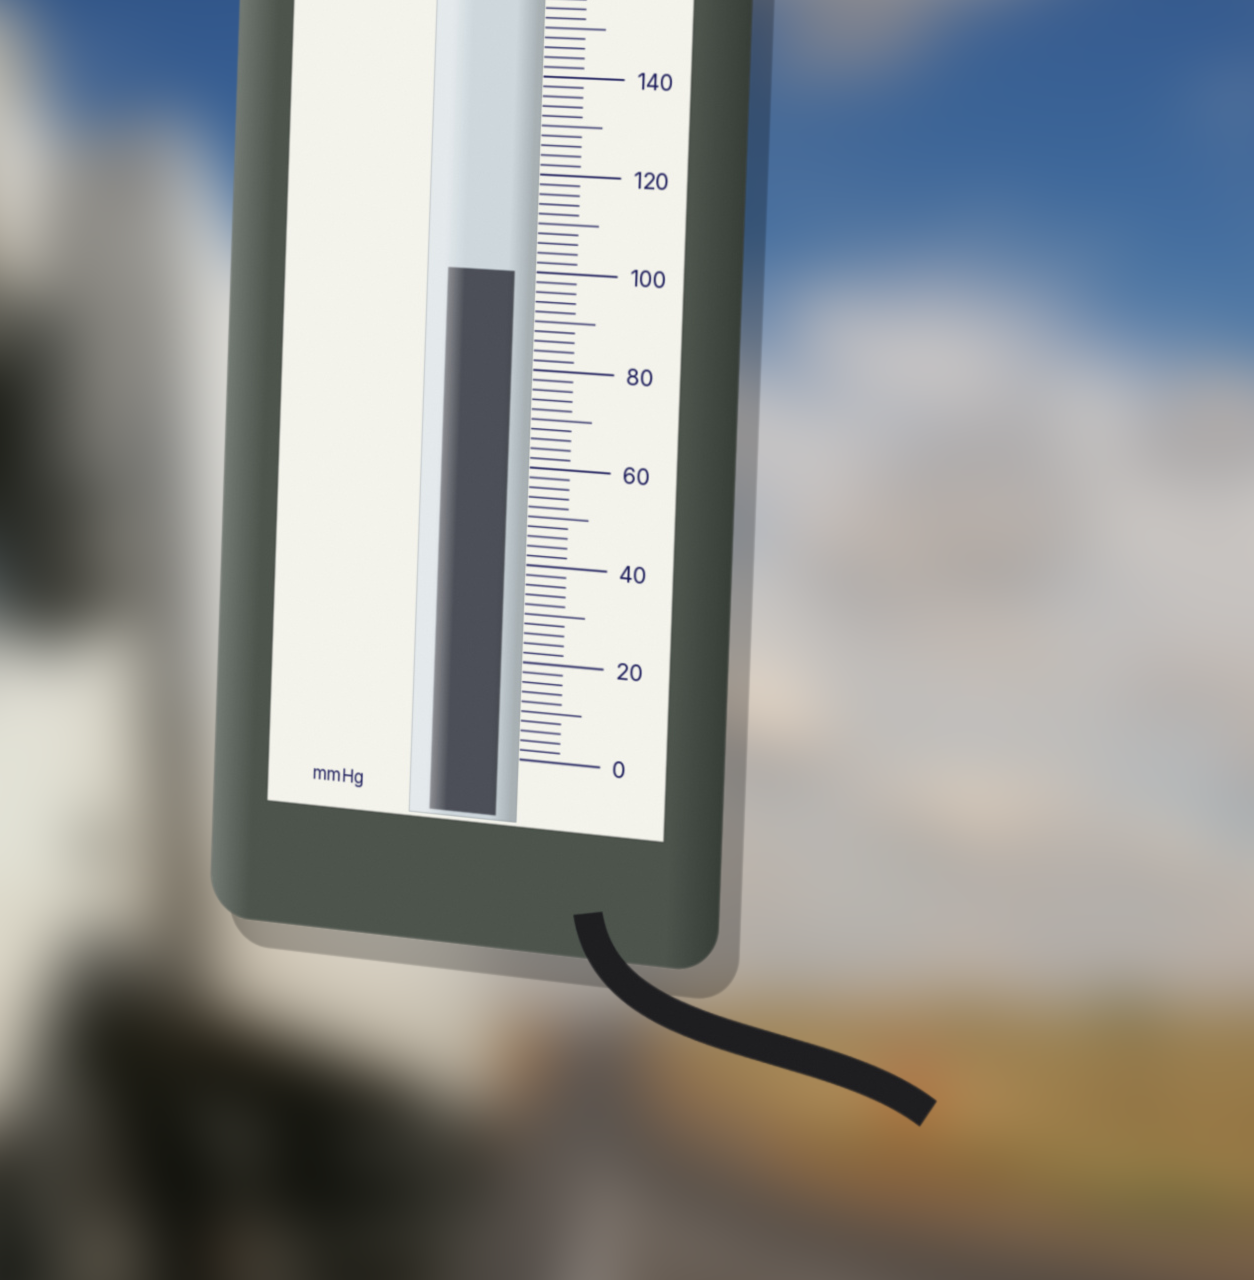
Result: 100 mmHg
